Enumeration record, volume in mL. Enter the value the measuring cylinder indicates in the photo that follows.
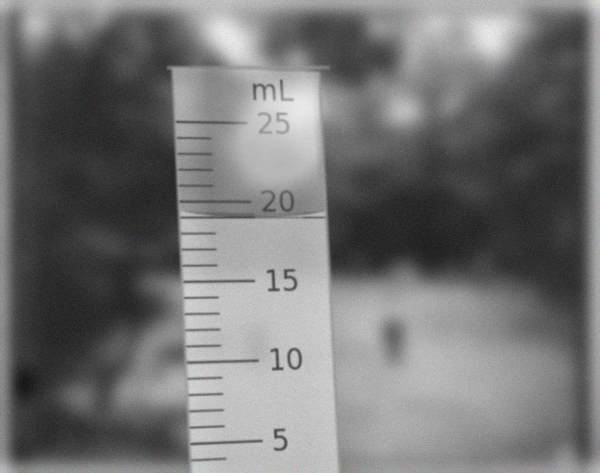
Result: 19 mL
